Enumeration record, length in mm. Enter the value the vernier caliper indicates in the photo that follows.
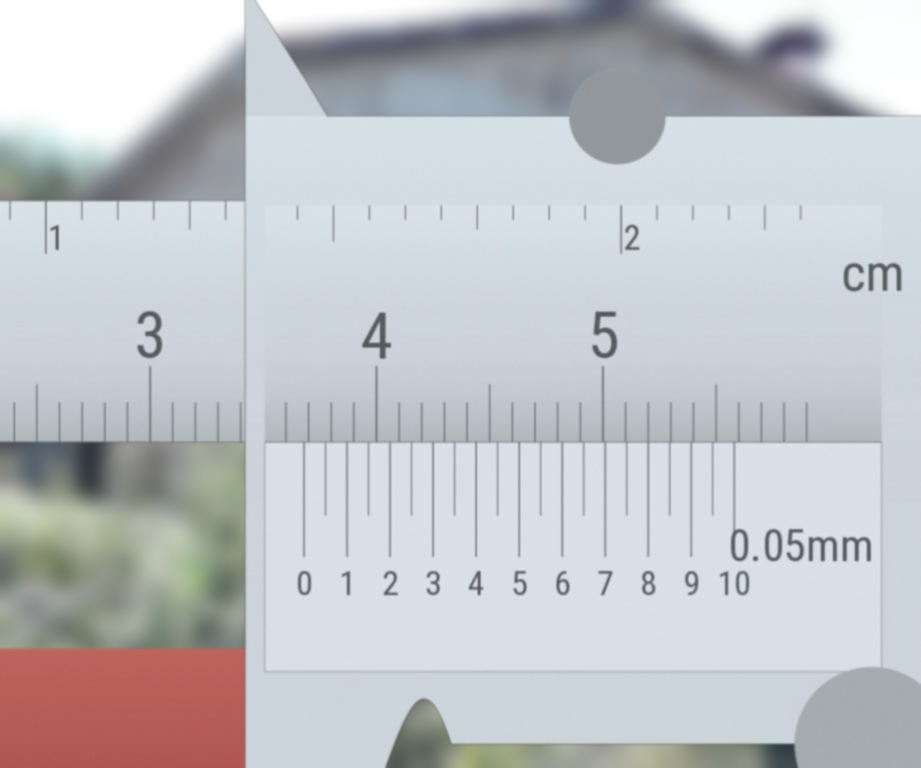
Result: 36.8 mm
